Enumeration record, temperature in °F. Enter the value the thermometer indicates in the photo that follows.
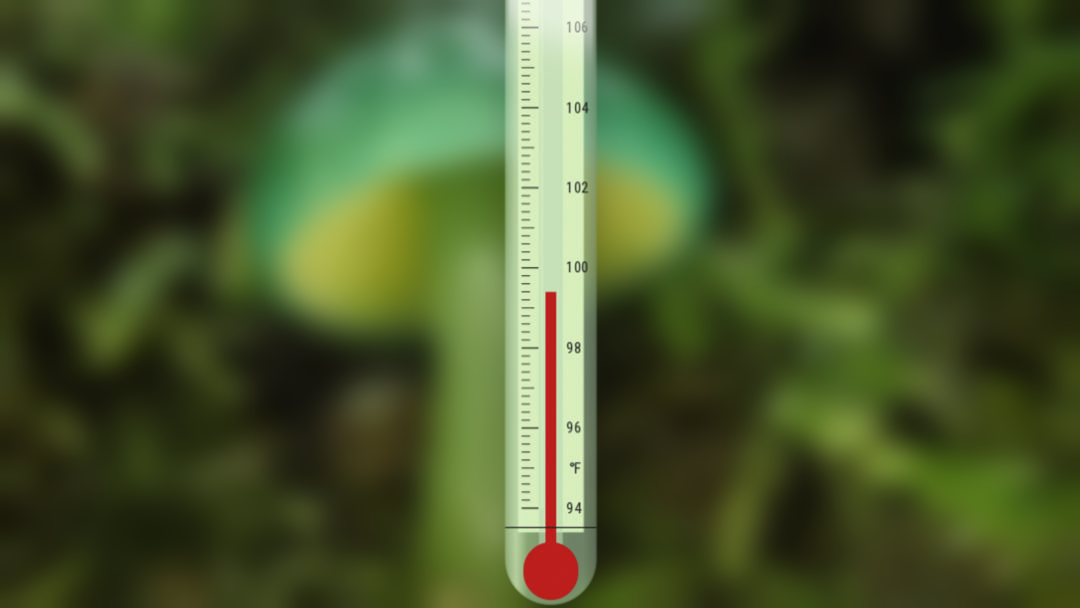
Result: 99.4 °F
